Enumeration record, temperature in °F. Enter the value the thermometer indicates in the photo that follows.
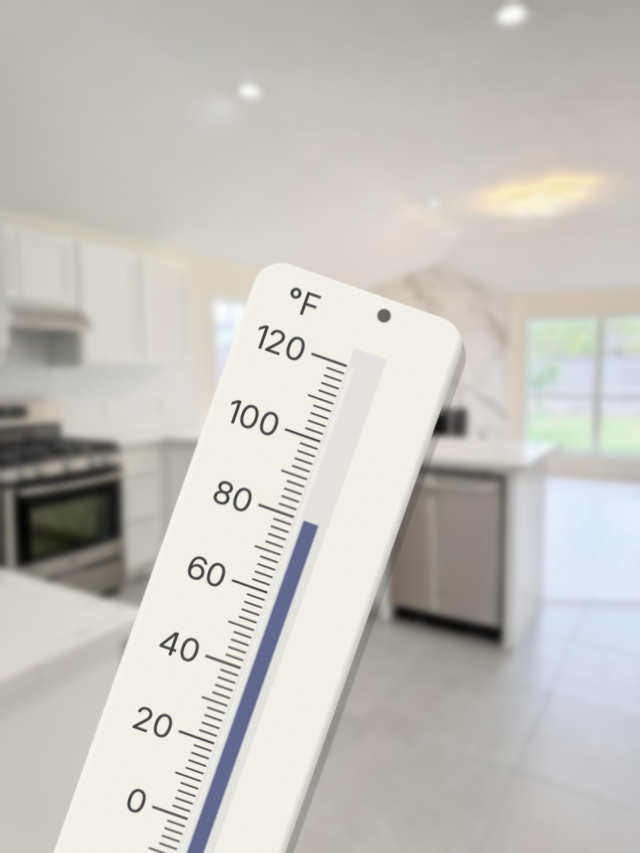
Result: 80 °F
